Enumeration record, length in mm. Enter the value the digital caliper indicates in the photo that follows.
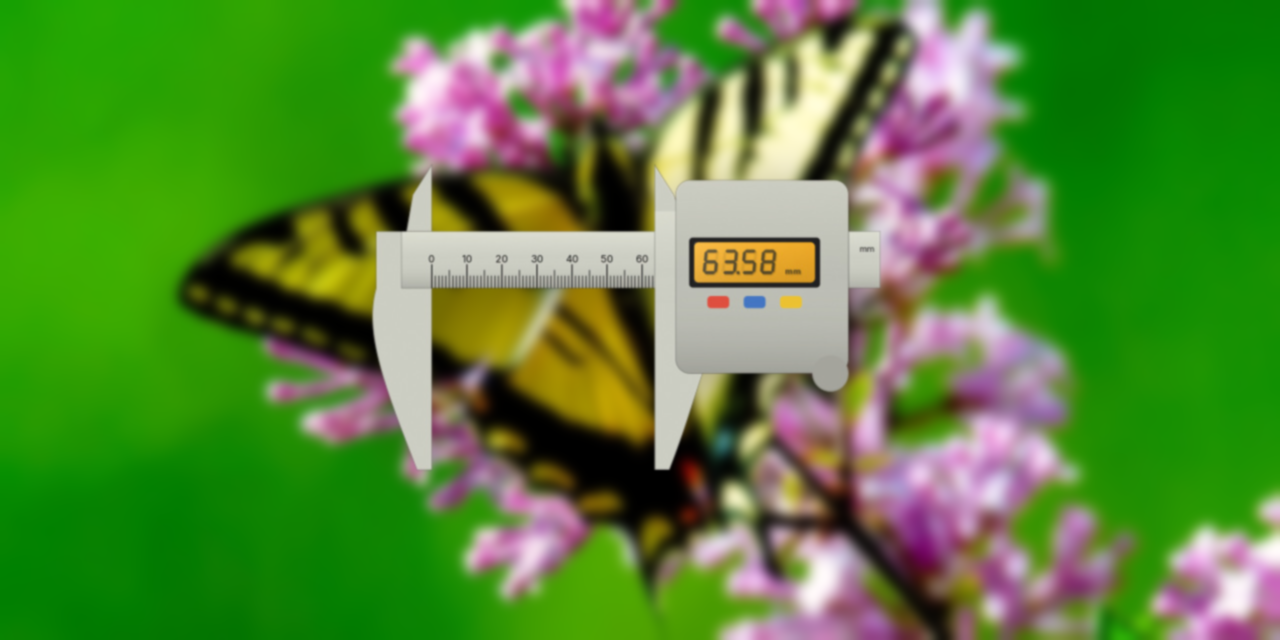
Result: 63.58 mm
